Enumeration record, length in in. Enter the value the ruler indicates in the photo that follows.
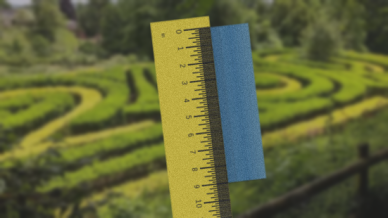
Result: 9 in
